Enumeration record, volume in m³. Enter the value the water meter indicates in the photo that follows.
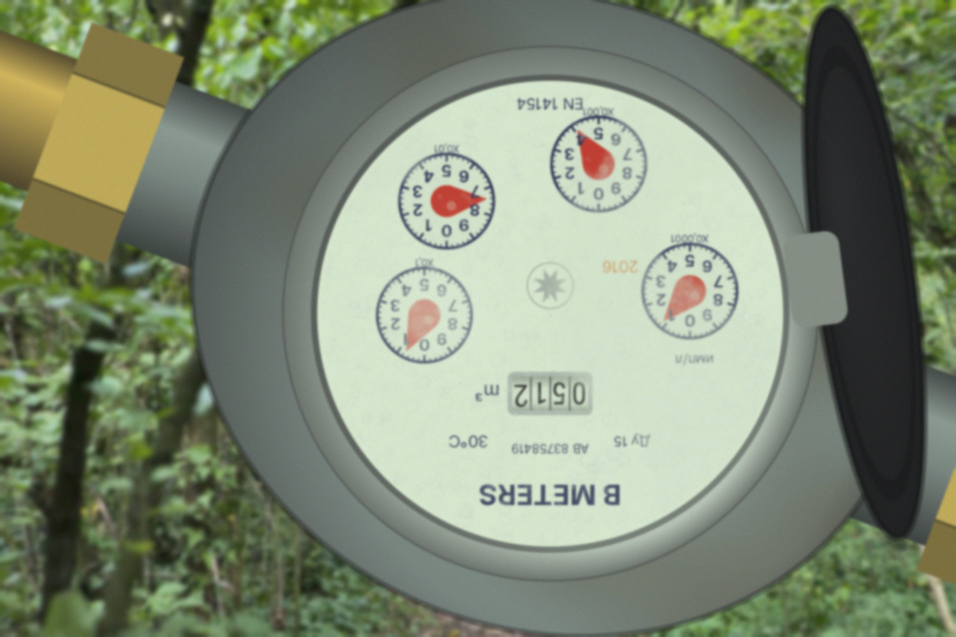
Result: 512.0741 m³
